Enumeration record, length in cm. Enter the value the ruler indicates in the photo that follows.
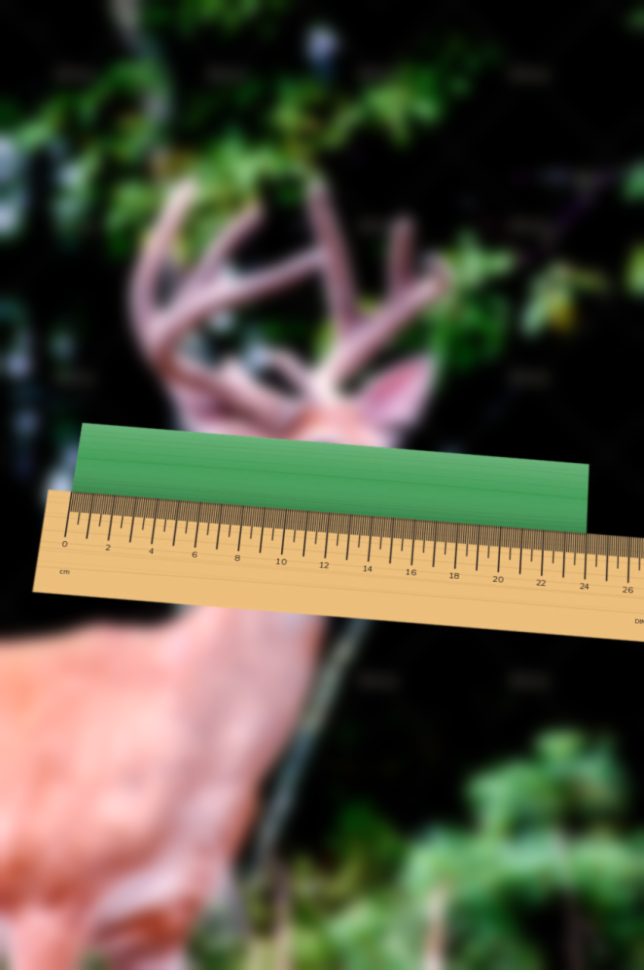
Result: 24 cm
